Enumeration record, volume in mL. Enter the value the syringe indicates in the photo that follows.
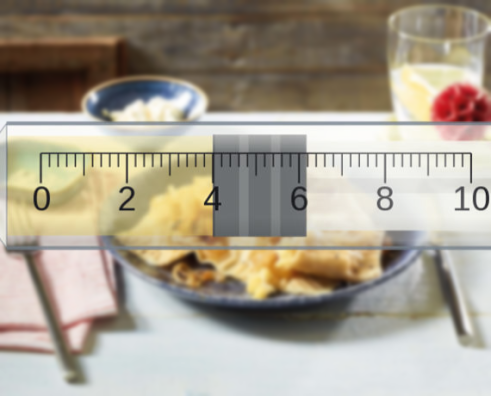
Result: 4 mL
